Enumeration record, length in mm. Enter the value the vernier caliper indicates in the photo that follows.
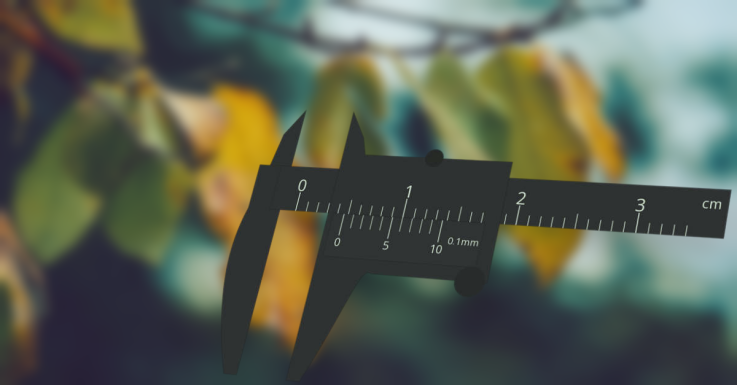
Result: 4.6 mm
